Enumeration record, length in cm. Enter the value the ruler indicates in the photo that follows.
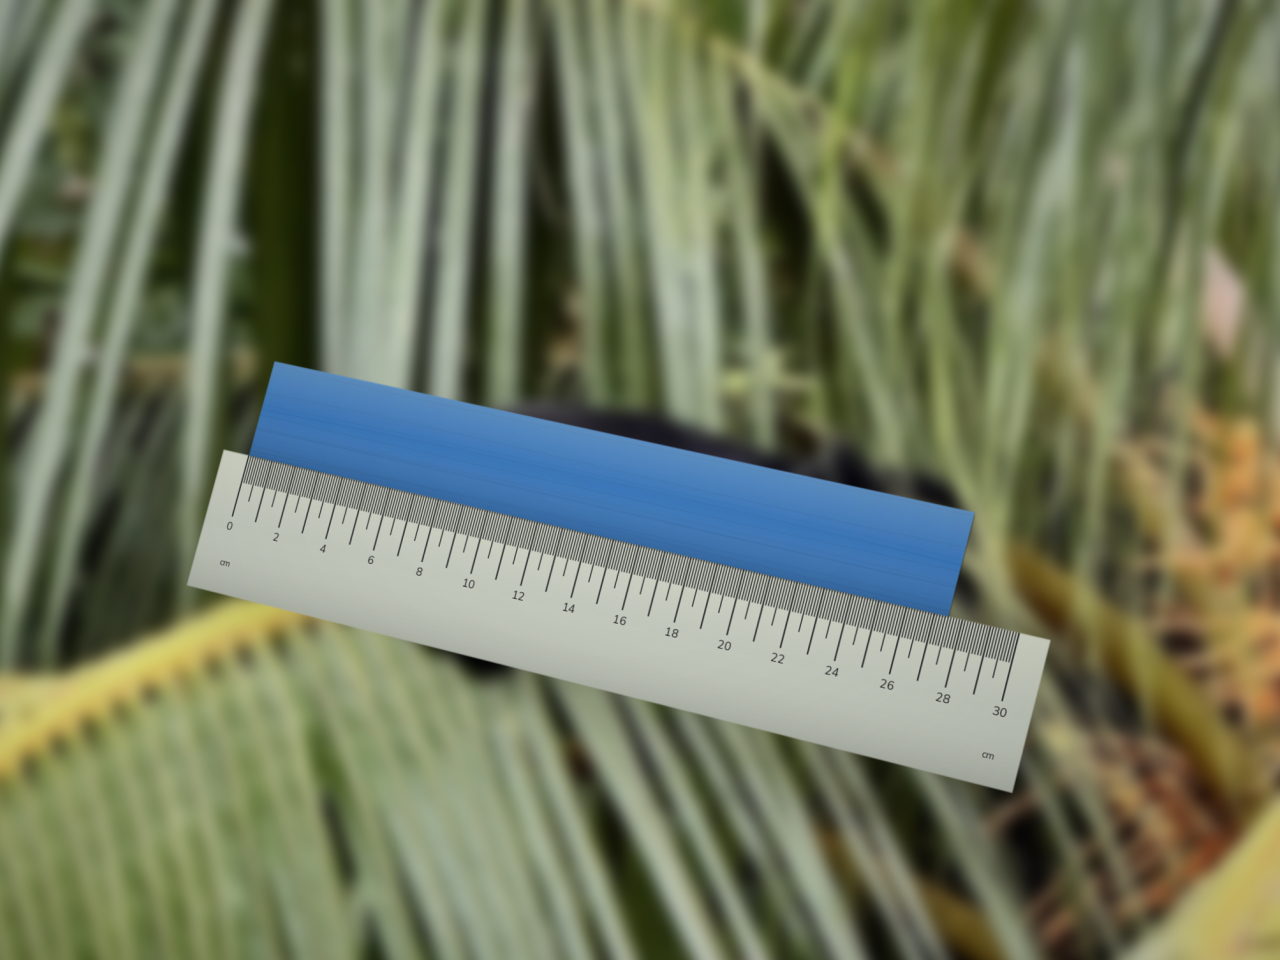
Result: 27.5 cm
